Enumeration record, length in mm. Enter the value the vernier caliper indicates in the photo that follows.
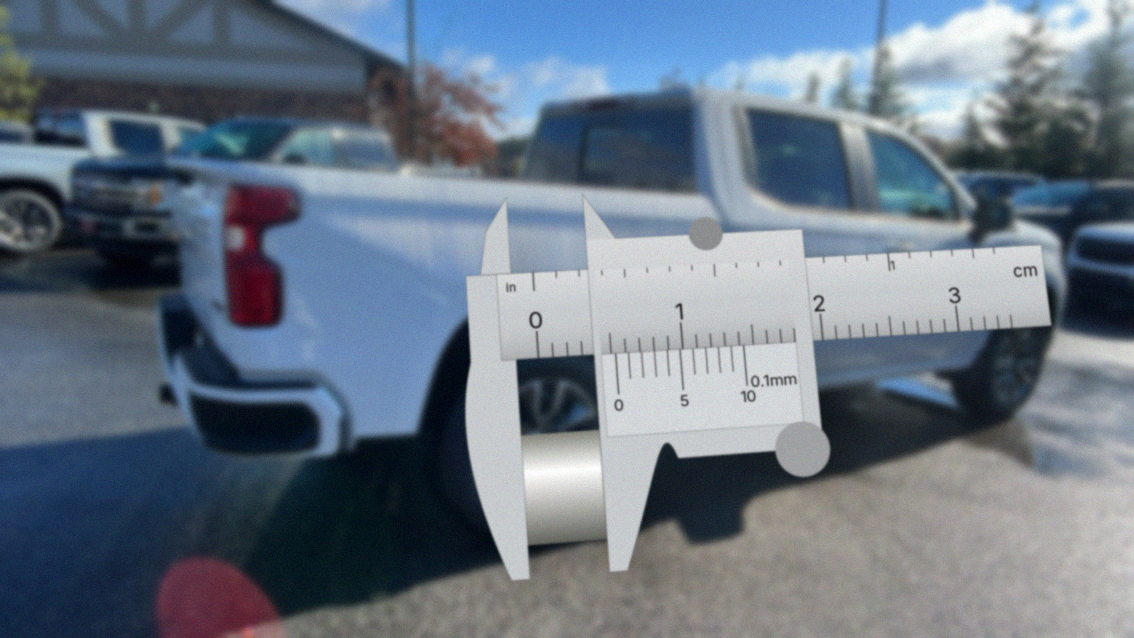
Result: 5.3 mm
